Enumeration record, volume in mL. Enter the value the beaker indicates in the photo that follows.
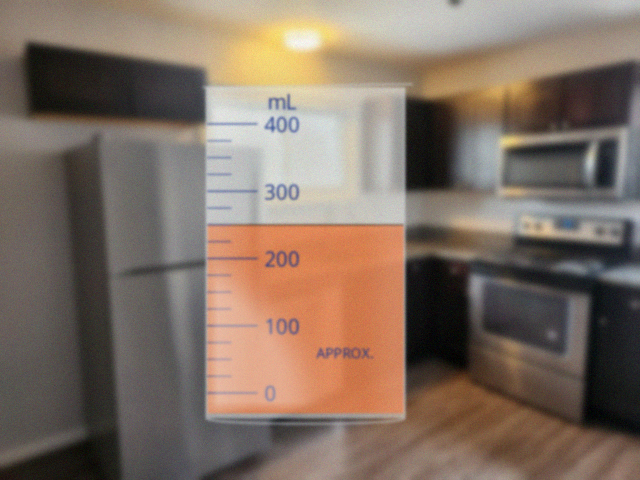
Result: 250 mL
